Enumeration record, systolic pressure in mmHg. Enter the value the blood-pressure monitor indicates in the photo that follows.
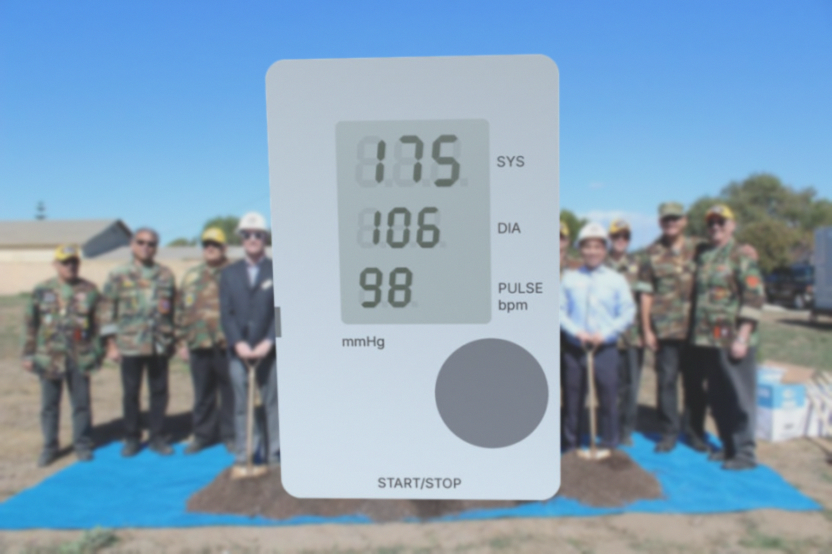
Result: 175 mmHg
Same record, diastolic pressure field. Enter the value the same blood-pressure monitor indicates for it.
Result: 106 mmHg
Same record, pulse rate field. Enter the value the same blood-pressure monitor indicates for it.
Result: 98 bpm
